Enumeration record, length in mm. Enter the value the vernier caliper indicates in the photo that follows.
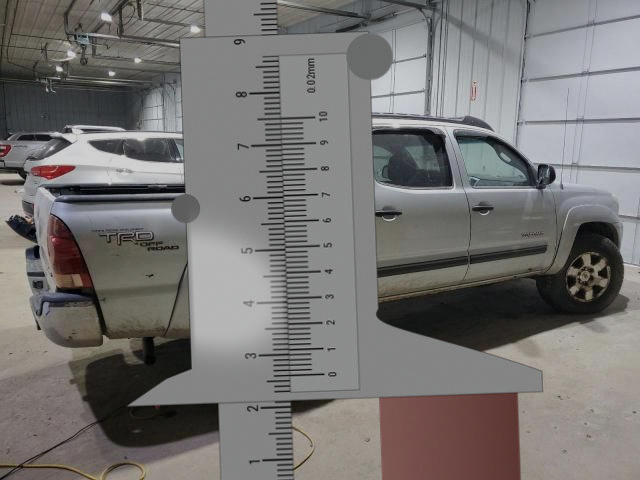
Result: 26.0 mm
